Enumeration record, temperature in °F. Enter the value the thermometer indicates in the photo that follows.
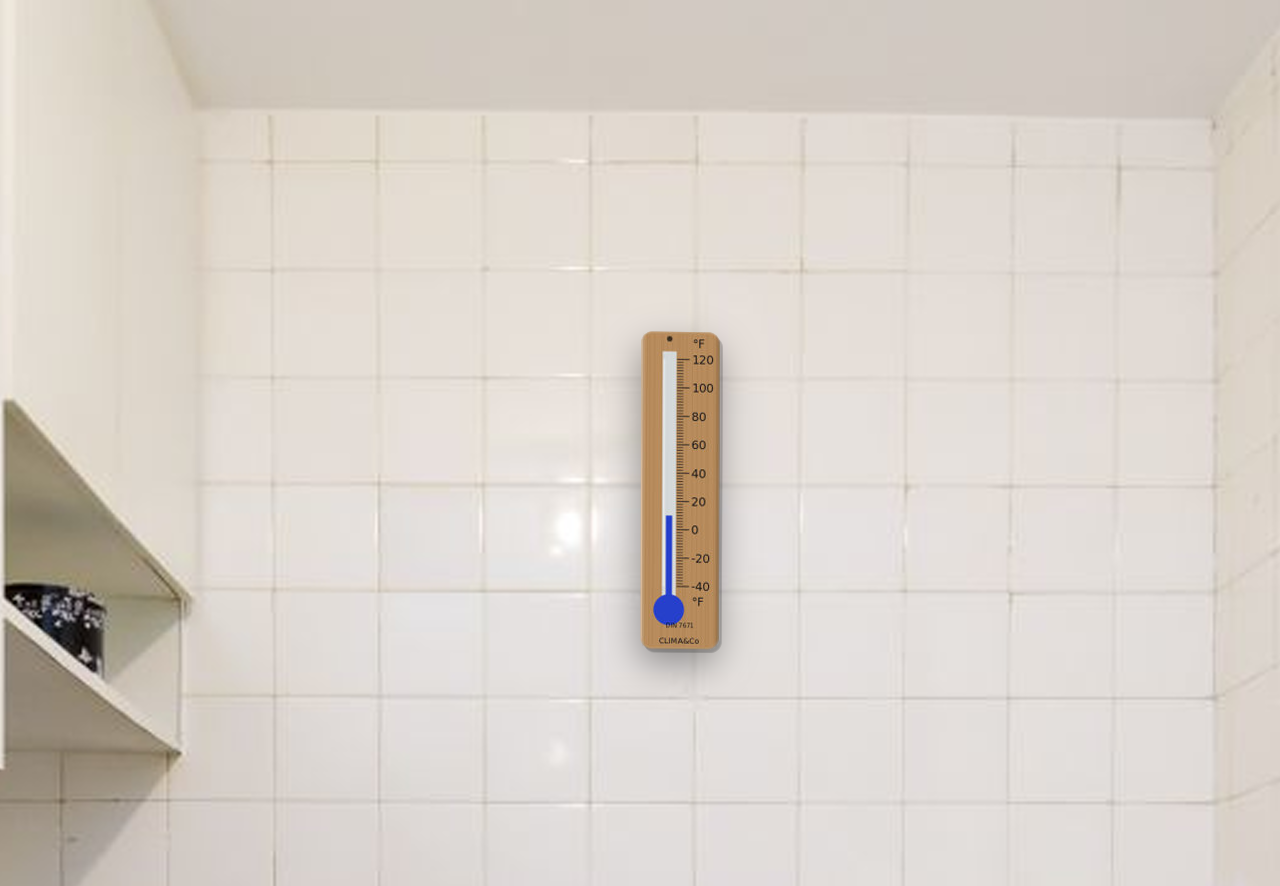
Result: 10 °F
